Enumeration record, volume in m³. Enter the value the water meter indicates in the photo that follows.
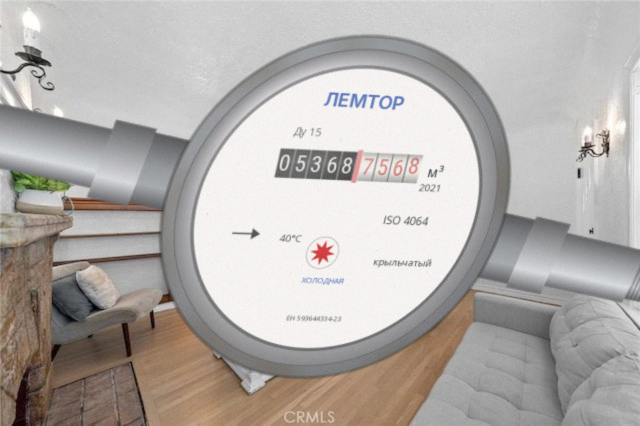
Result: 5368.7568 m³
